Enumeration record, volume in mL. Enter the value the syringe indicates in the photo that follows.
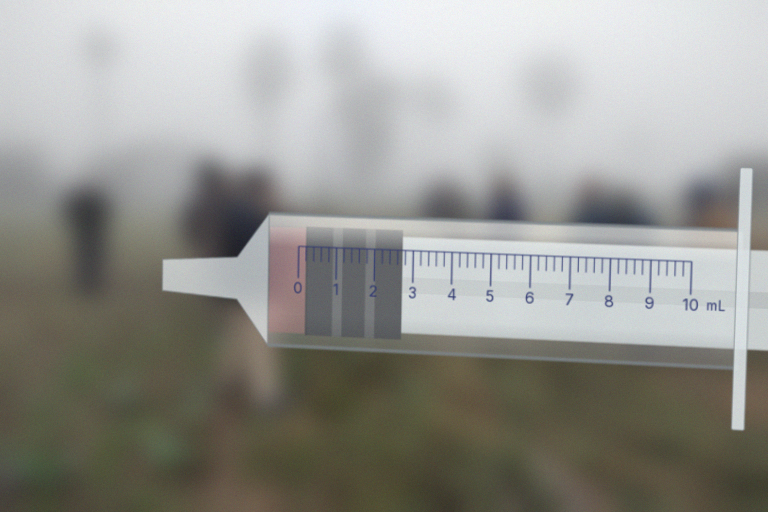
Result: 0.2 mL
